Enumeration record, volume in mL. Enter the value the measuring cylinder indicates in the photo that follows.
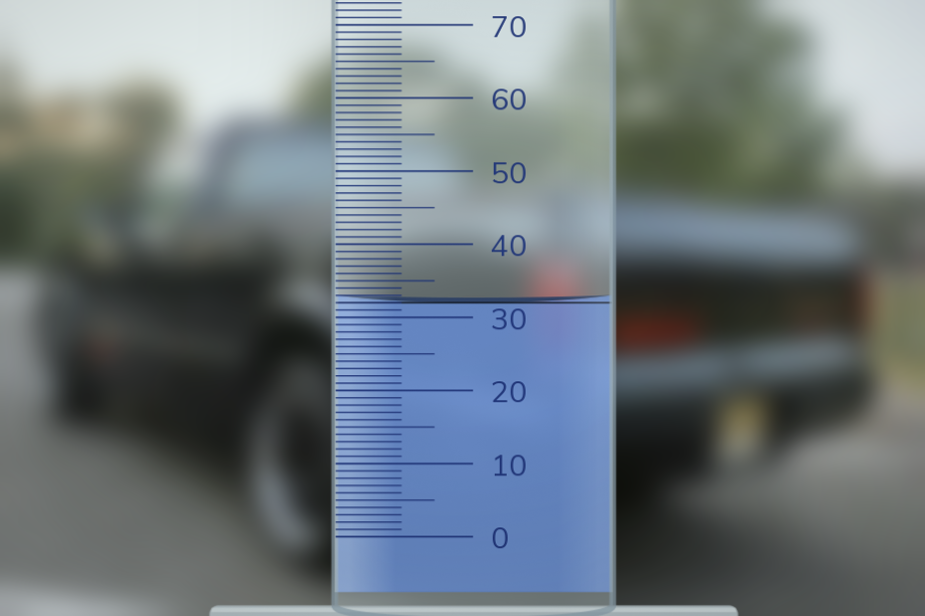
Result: 32 mL
